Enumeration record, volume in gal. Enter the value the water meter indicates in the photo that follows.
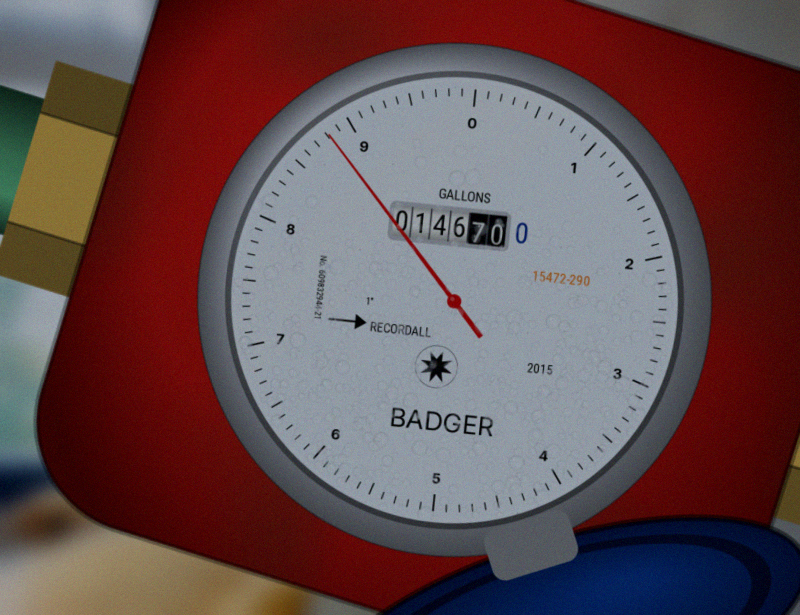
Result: 146698.8 gal
